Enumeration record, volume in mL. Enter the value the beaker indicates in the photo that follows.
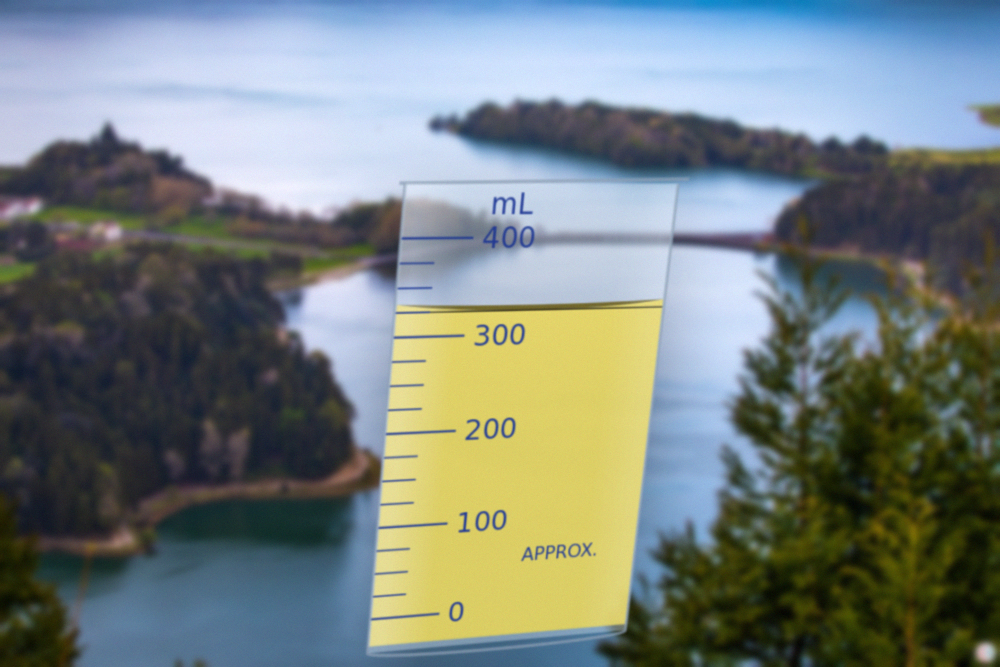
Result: 325 mL
